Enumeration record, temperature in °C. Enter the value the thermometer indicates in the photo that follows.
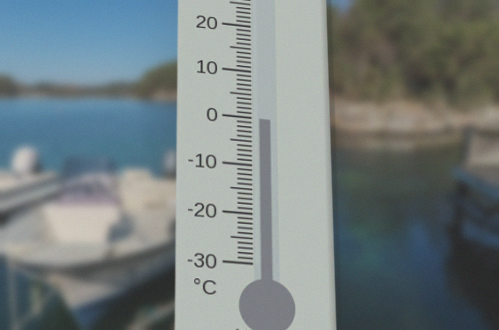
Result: 0 °C
